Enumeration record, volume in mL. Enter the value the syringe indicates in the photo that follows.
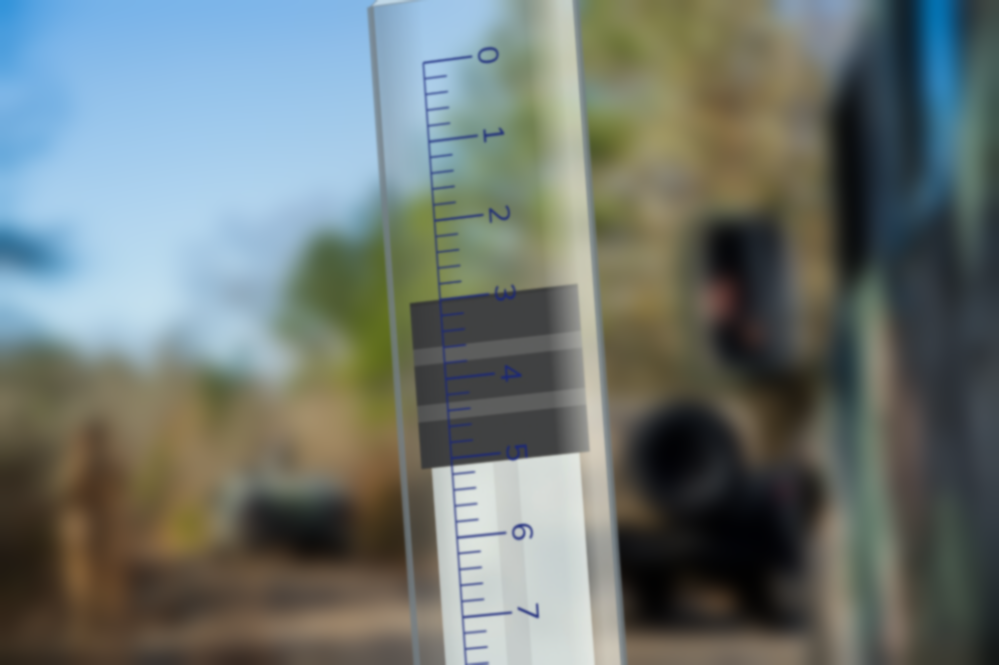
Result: 3 mL
